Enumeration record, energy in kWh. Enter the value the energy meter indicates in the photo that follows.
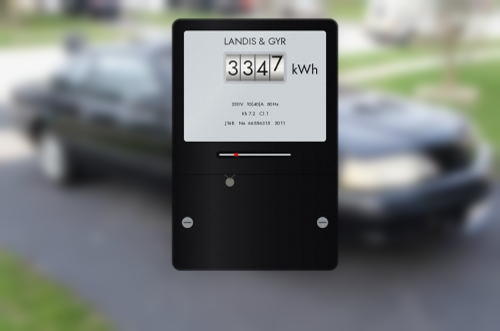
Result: 3347 kWh
